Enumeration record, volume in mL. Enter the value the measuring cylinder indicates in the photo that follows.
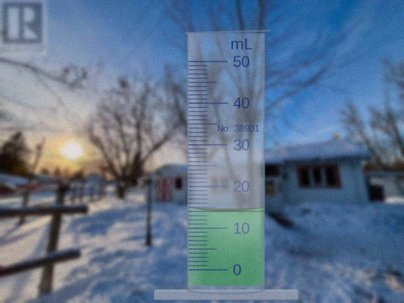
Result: 14 mL
